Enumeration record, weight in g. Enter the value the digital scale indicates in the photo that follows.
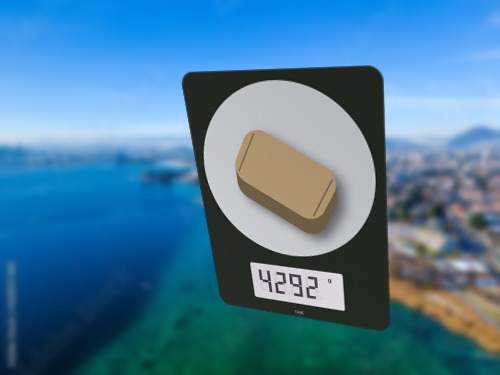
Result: 4292 g
